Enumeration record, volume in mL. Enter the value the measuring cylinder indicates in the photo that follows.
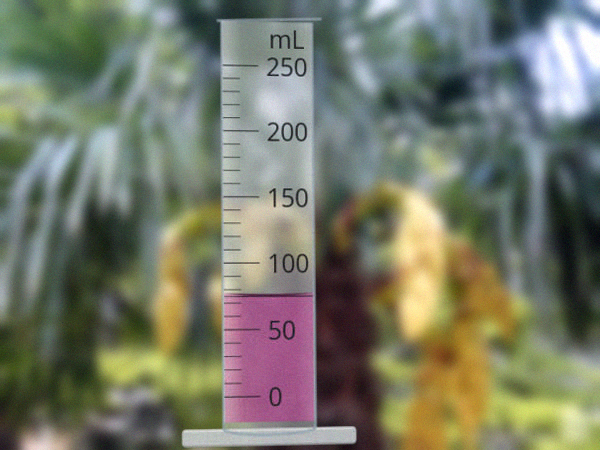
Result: 75 mL
